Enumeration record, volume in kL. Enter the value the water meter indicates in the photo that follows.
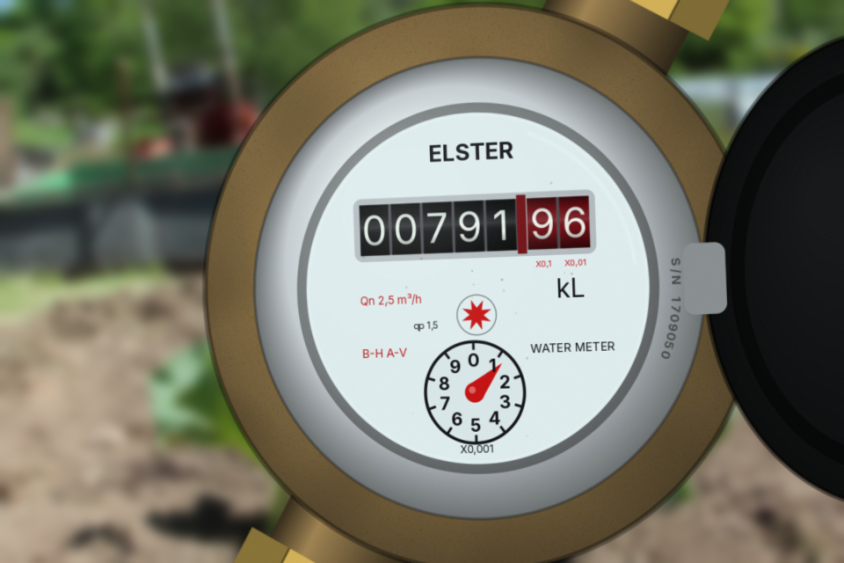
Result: 791.961 kL
